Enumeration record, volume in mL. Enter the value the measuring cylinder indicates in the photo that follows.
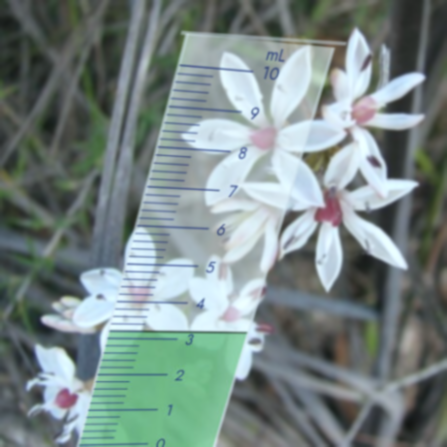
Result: 3.2 mL
